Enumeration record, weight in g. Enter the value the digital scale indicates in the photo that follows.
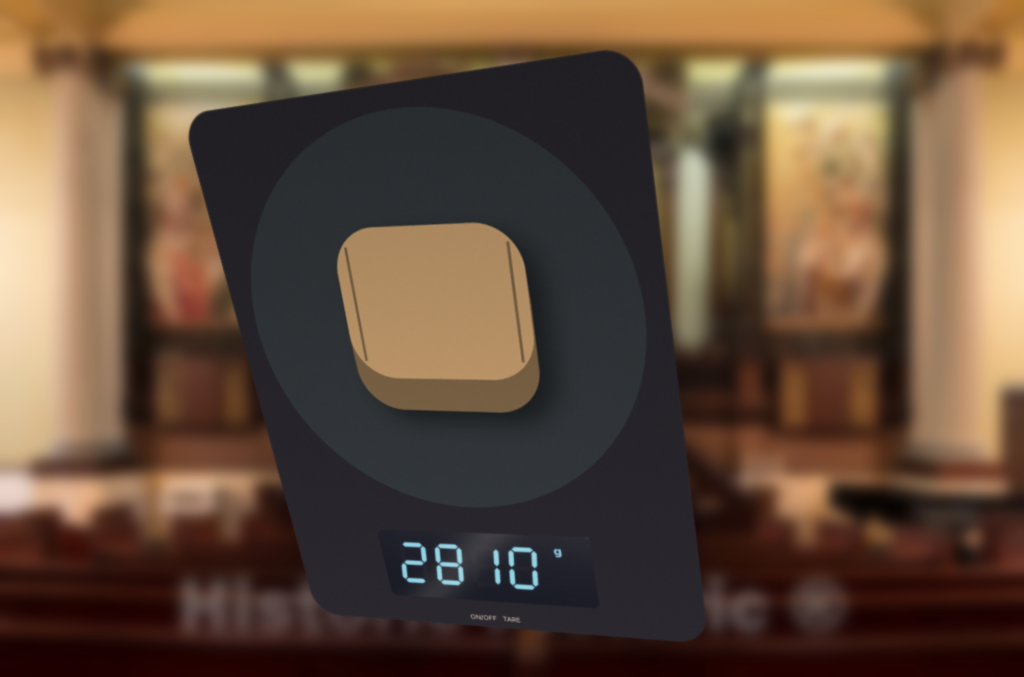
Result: 2810 g
